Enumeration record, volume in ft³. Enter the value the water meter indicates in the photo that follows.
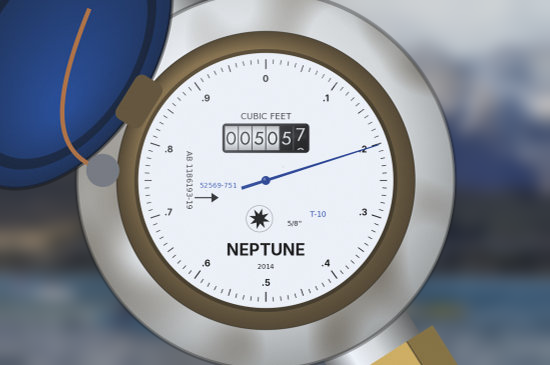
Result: 5057.20 ft³
